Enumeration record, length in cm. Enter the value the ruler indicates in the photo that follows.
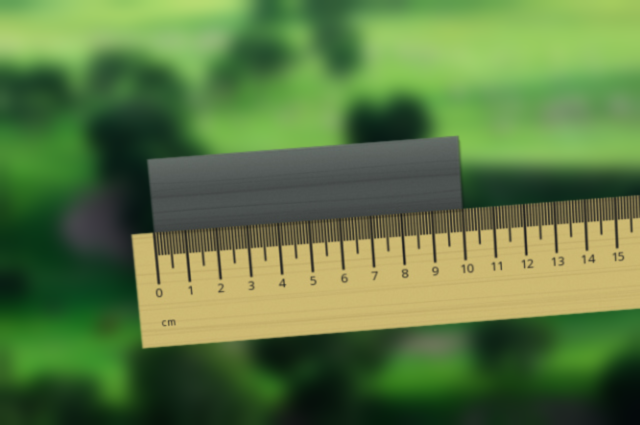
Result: 10 cm
